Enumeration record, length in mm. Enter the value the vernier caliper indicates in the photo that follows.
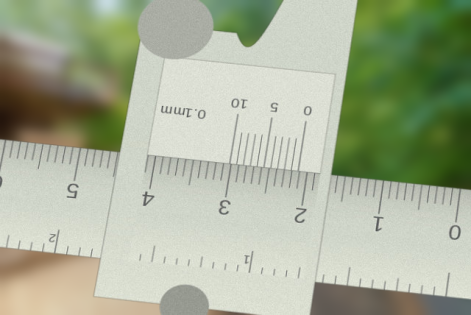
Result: 21.2 mm
